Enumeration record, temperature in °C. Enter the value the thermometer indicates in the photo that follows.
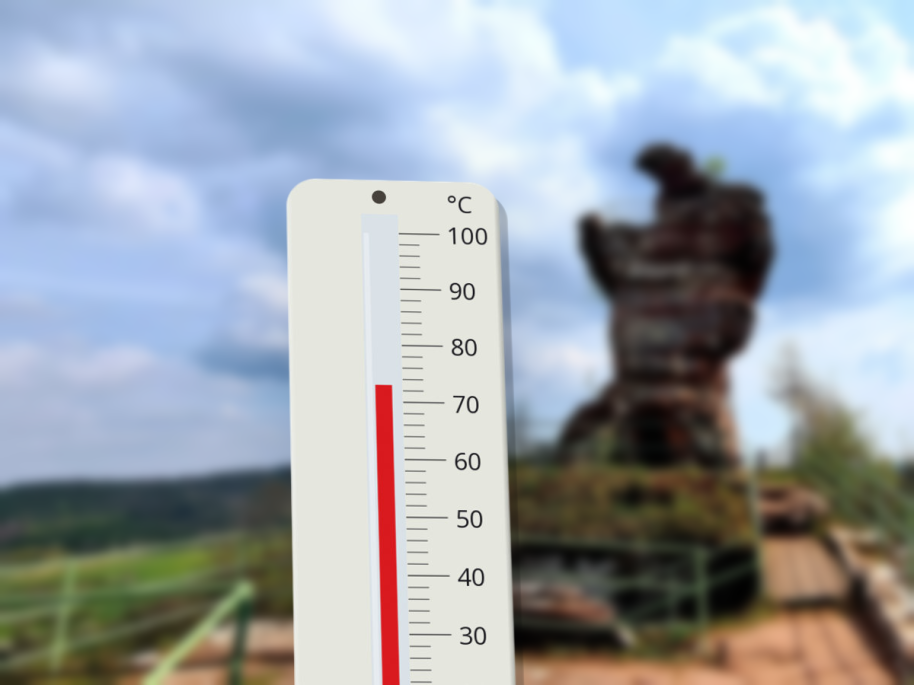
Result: 73 °C
